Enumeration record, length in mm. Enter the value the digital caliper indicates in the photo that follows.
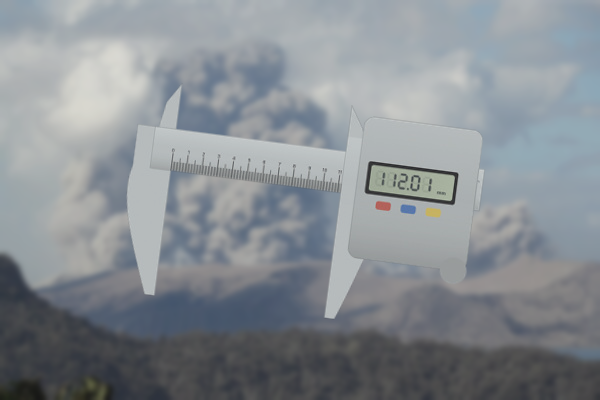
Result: 112.01 mm
